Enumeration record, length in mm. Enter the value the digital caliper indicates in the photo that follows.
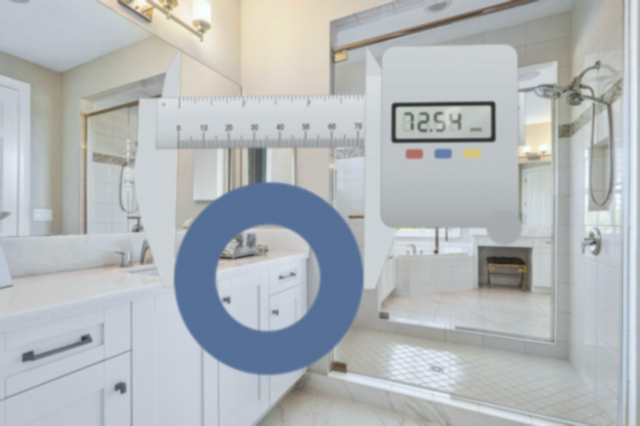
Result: 72.54 mm
